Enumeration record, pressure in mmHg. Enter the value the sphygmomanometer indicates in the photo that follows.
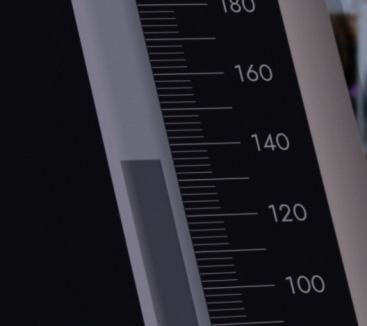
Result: 136 mmHg
